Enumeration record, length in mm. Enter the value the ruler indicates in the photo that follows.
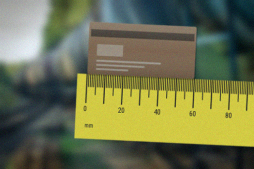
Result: 60 mm
